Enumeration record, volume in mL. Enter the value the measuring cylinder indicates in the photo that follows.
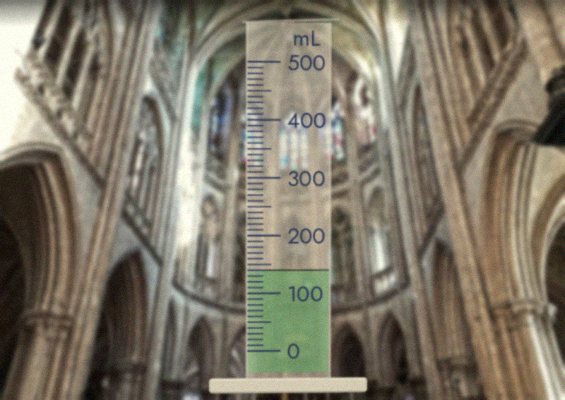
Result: 140 mL
